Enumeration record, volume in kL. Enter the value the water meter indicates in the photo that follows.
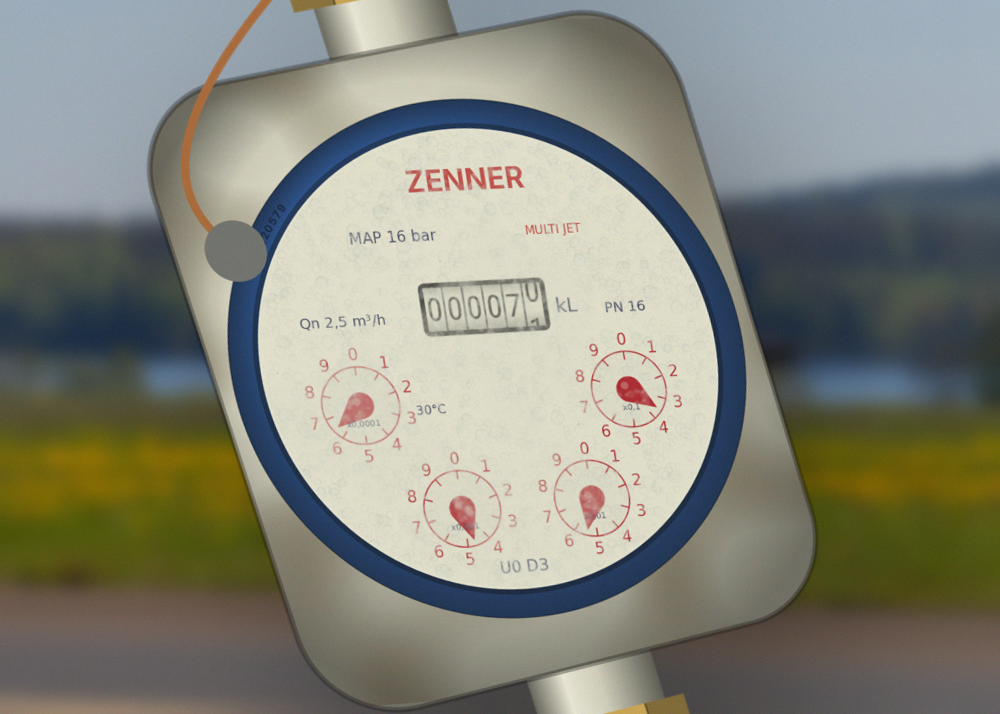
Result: 70.3546 kL
